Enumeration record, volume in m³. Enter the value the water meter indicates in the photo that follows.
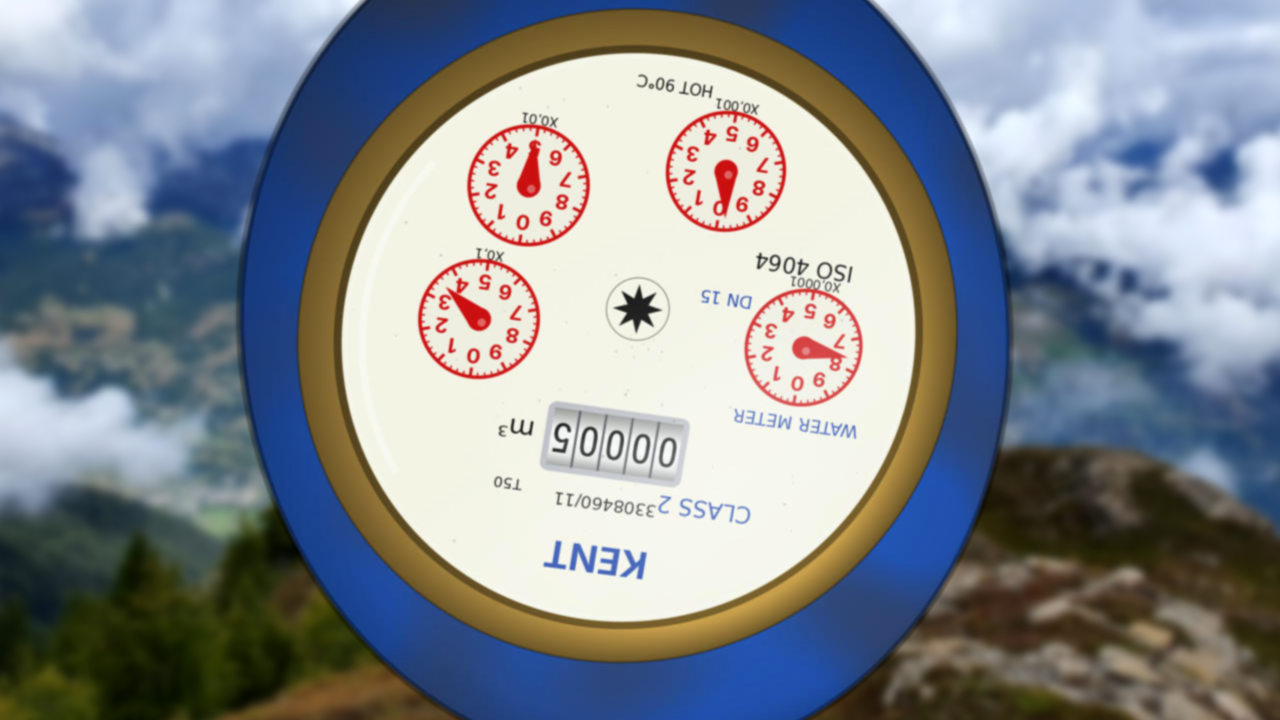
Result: 5.3497 m³
